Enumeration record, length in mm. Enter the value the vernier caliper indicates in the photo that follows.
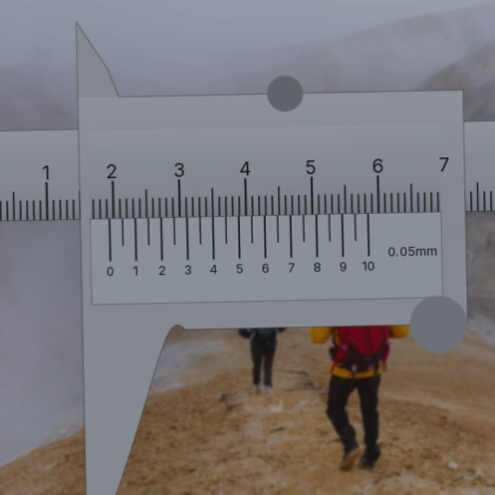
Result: 19.4 mm
